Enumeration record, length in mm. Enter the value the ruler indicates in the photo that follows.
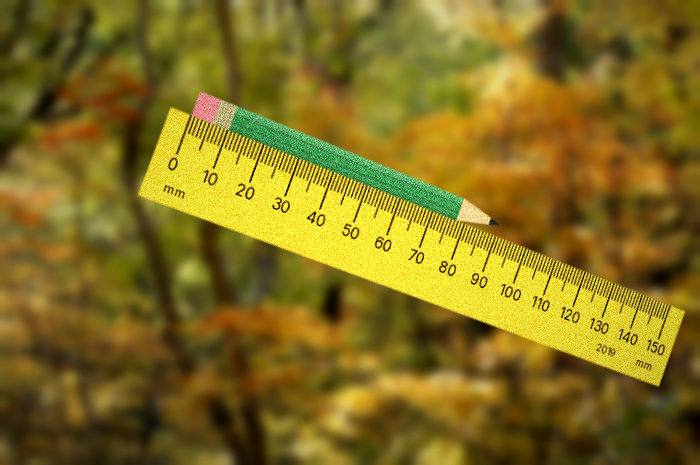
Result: 90 mm
